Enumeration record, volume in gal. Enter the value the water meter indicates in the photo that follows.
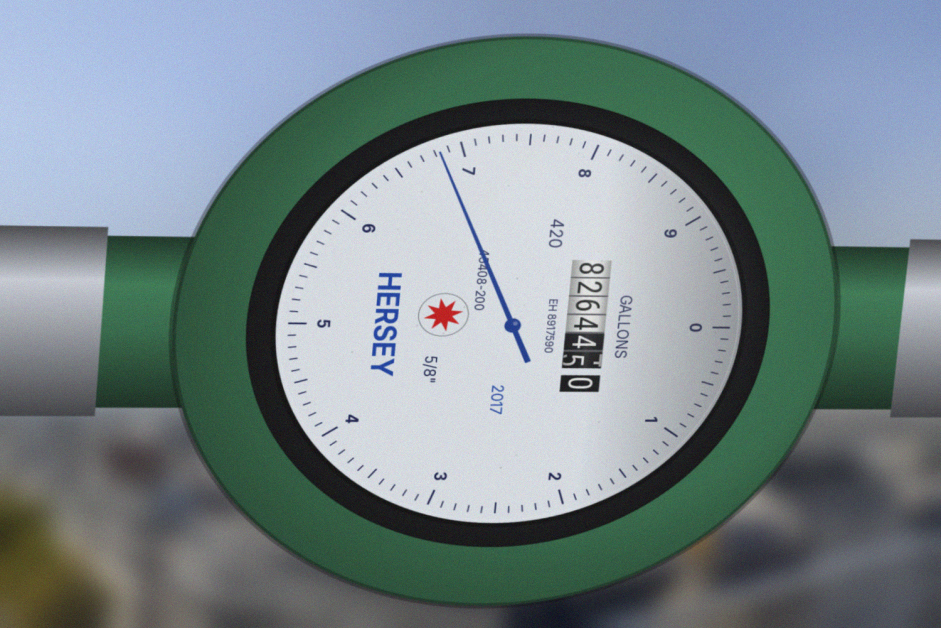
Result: 8264446.8 gal
